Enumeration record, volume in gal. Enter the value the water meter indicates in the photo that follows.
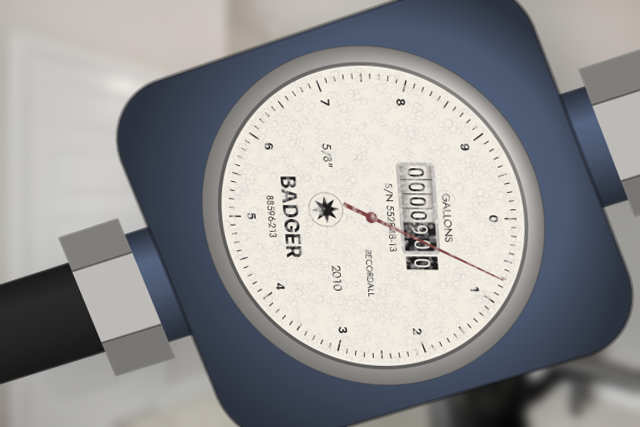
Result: 900.7 gal
